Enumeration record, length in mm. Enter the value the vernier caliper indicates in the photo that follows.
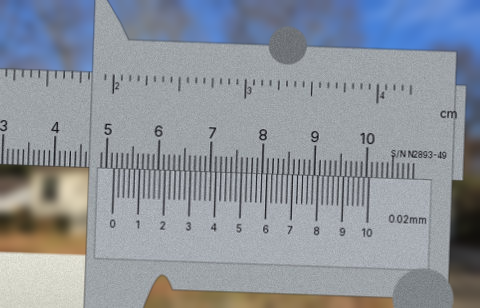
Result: 51.5 mm
